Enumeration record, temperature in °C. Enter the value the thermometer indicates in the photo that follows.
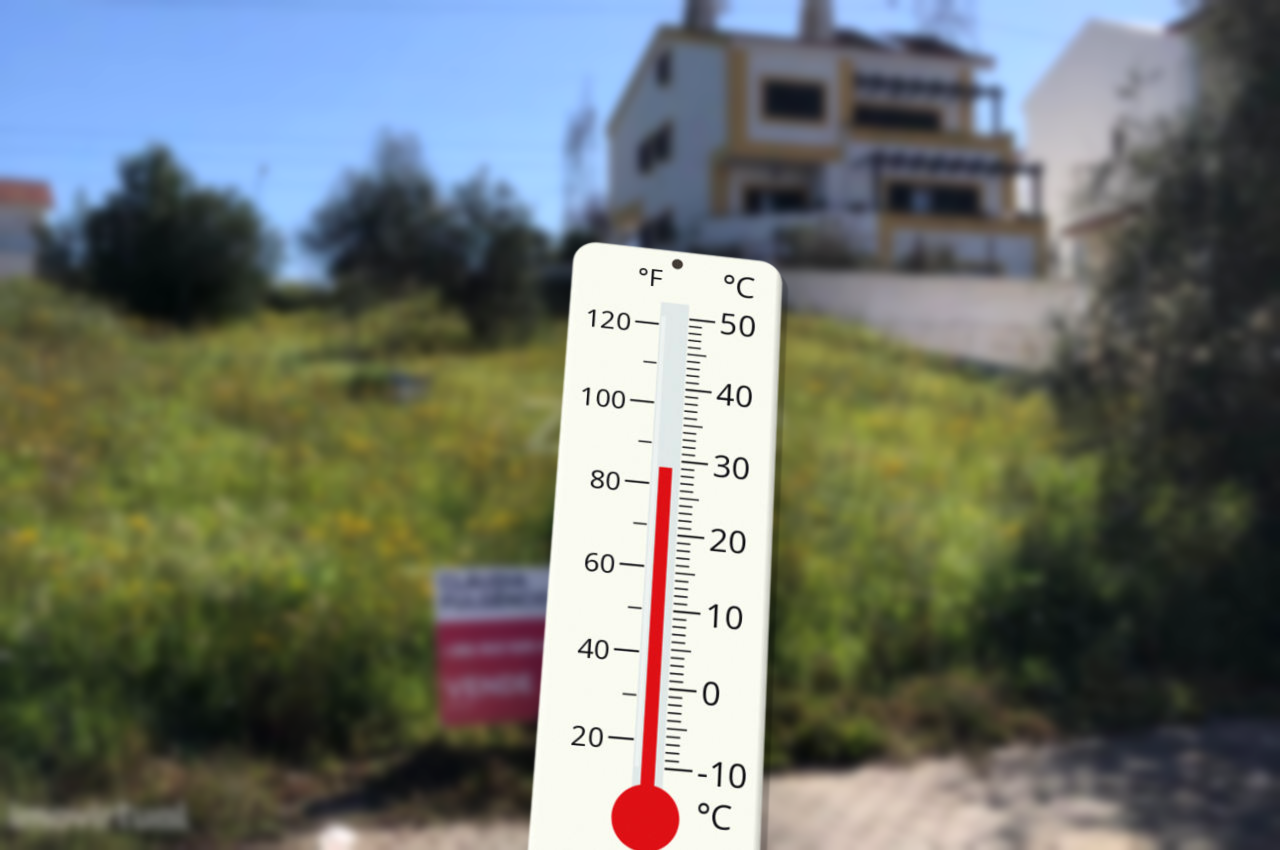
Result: 29 °C
